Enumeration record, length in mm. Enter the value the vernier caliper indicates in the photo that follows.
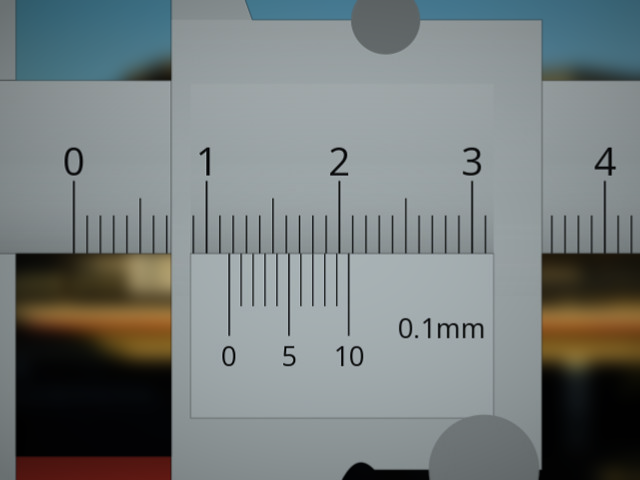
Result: 11.7 mm
